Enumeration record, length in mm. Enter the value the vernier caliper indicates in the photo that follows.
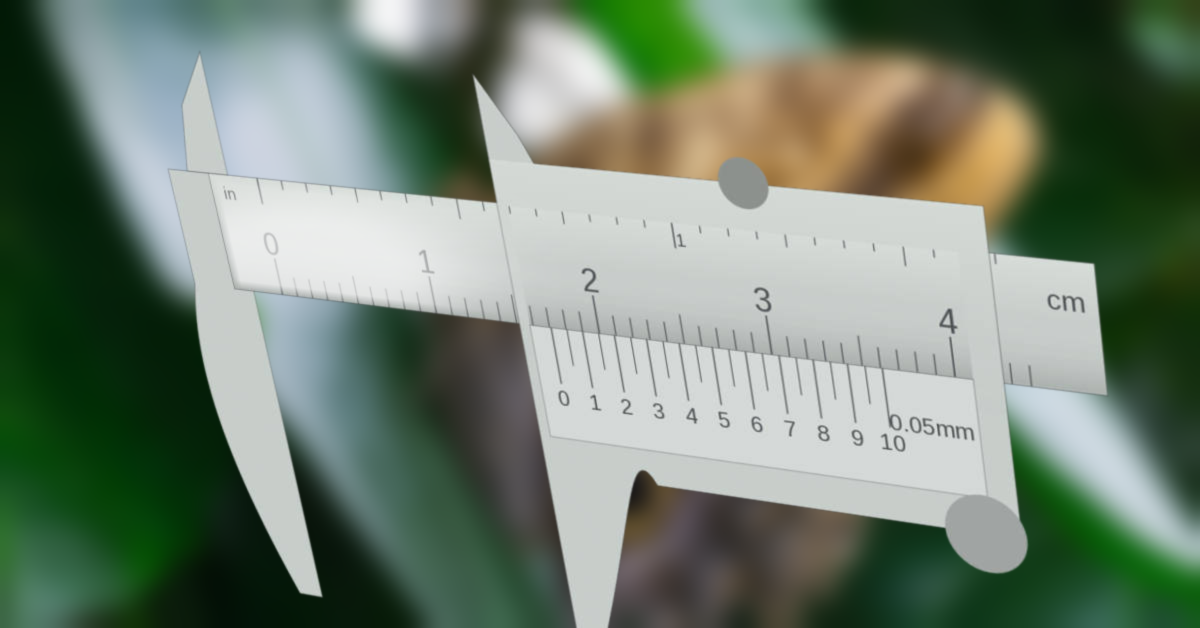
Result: 17.1 mm
